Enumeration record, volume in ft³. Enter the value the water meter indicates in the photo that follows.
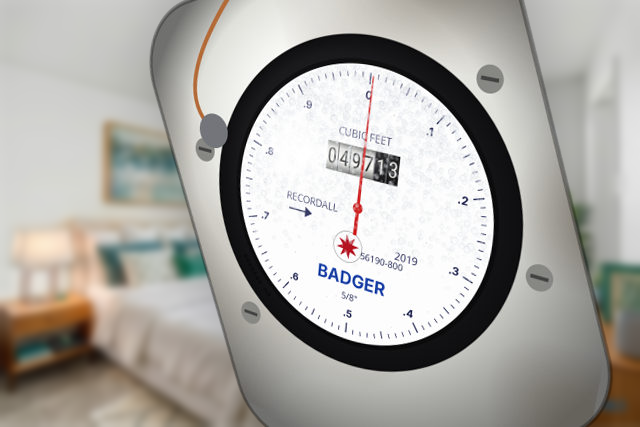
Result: 49713.00 ft³
